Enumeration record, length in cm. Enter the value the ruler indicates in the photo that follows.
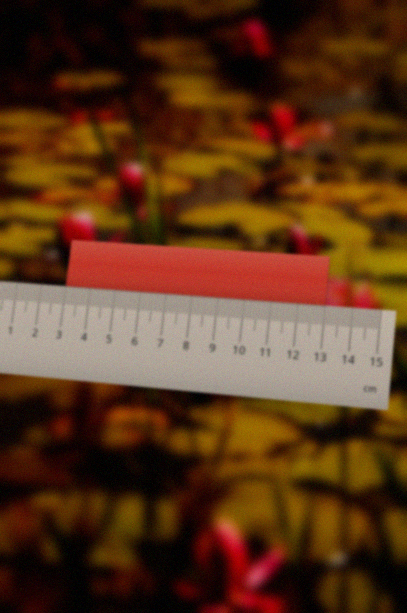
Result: 10 cm
